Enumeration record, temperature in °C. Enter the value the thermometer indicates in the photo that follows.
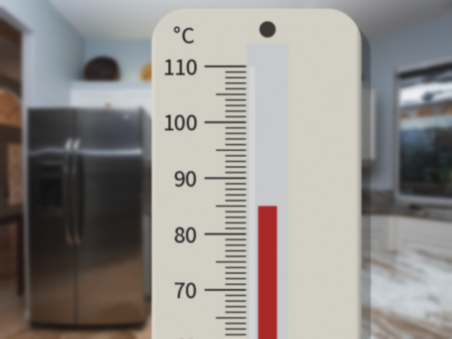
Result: 85 °C
